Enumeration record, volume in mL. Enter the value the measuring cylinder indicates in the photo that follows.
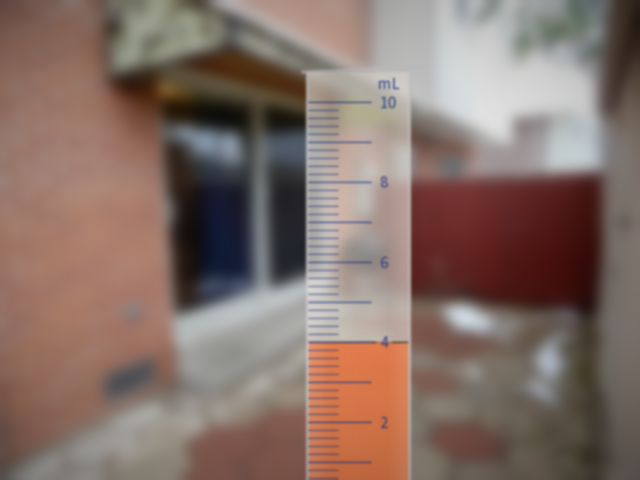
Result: 4 mL
